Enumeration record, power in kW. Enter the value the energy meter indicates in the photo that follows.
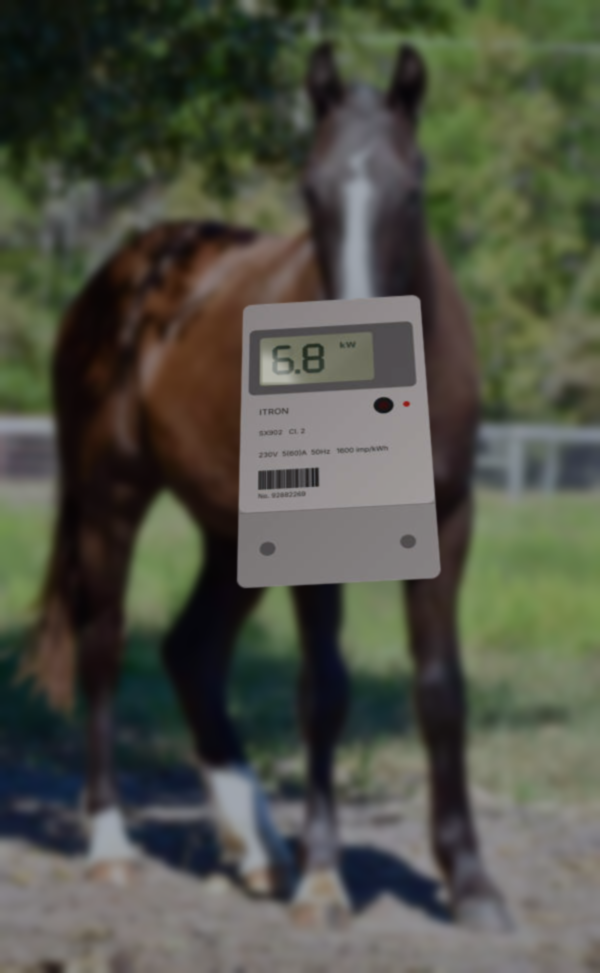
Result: 6.8 kW
